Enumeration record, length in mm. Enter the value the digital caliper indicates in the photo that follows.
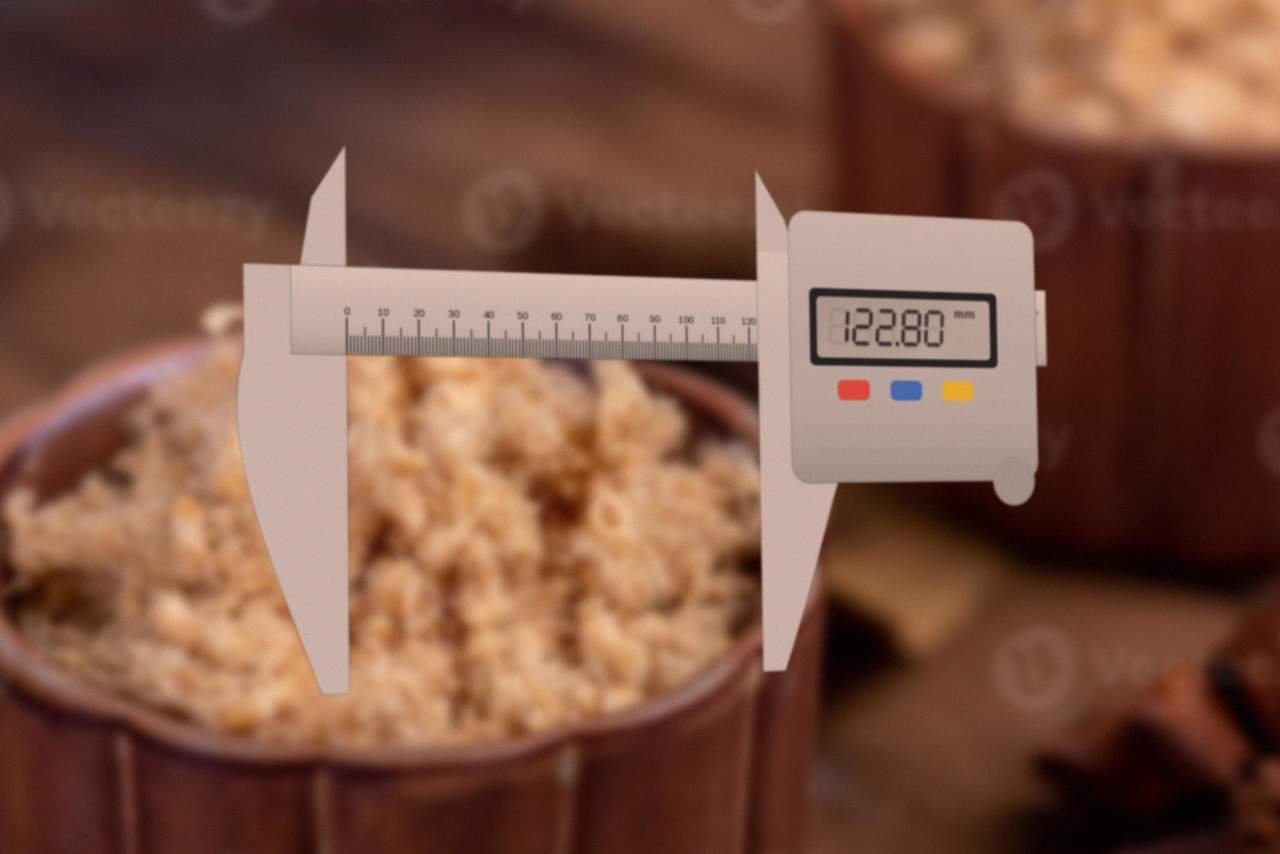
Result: 122.80 mm
